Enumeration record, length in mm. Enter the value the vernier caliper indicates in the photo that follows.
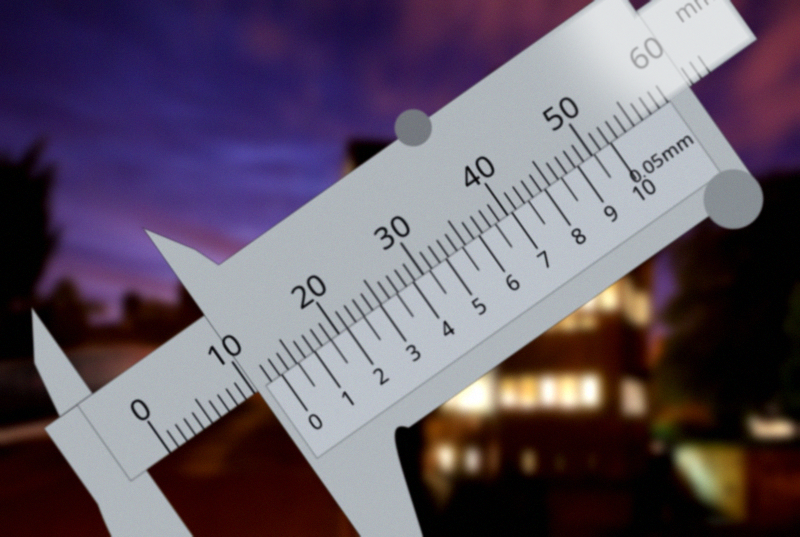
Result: 13.2 mm
